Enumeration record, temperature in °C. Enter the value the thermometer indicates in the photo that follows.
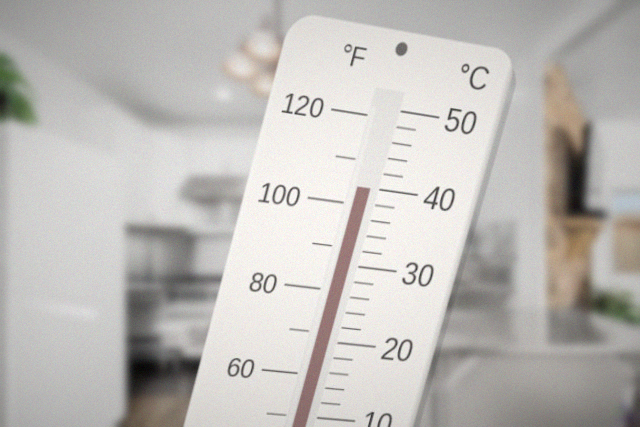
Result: 40 °C
